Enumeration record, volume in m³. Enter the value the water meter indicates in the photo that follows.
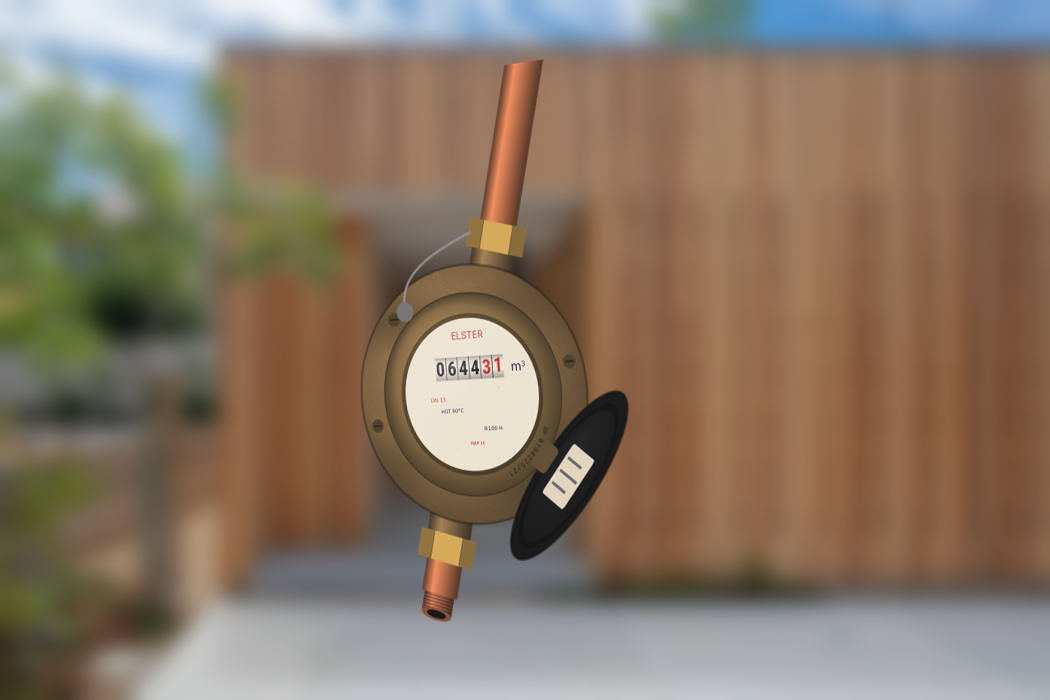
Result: 644.31 m³
